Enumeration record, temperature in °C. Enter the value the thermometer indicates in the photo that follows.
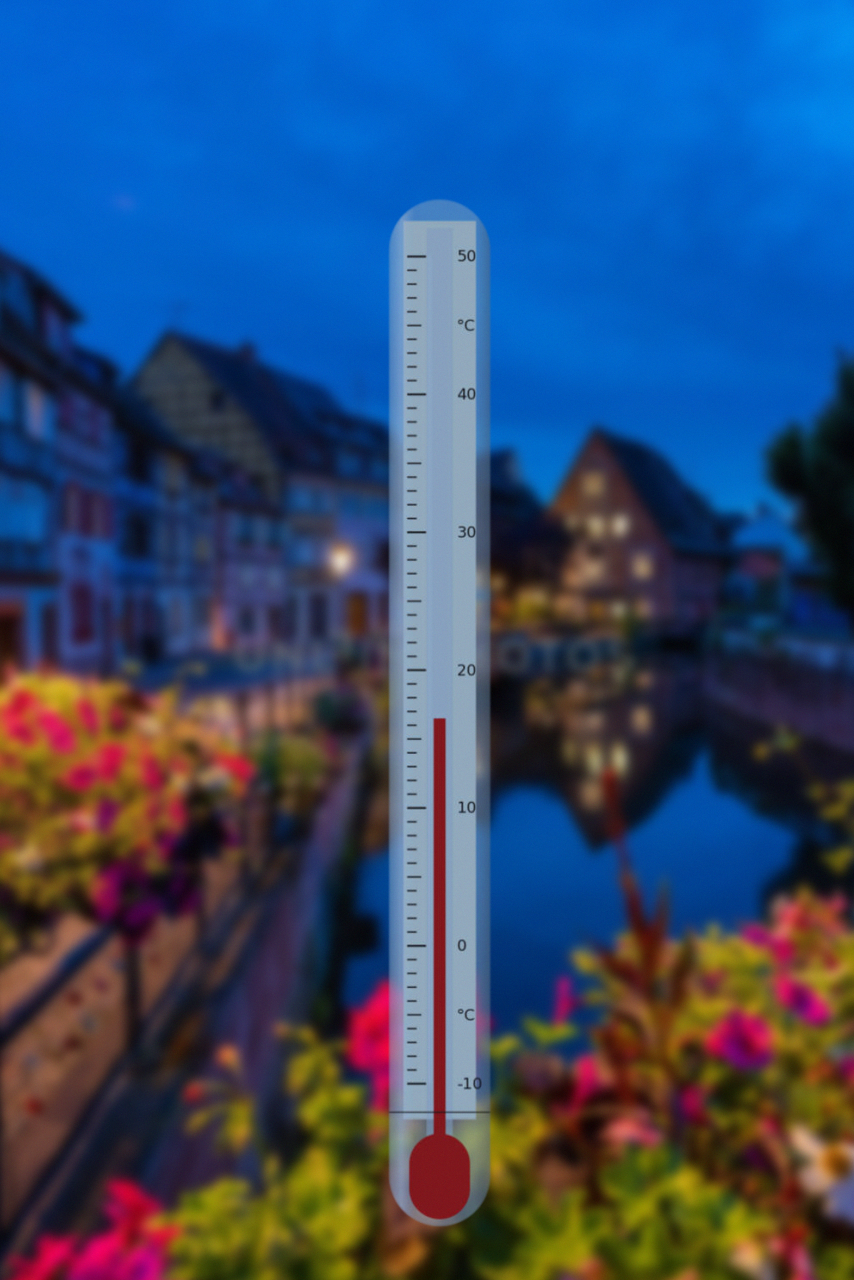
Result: 16.5 °C
